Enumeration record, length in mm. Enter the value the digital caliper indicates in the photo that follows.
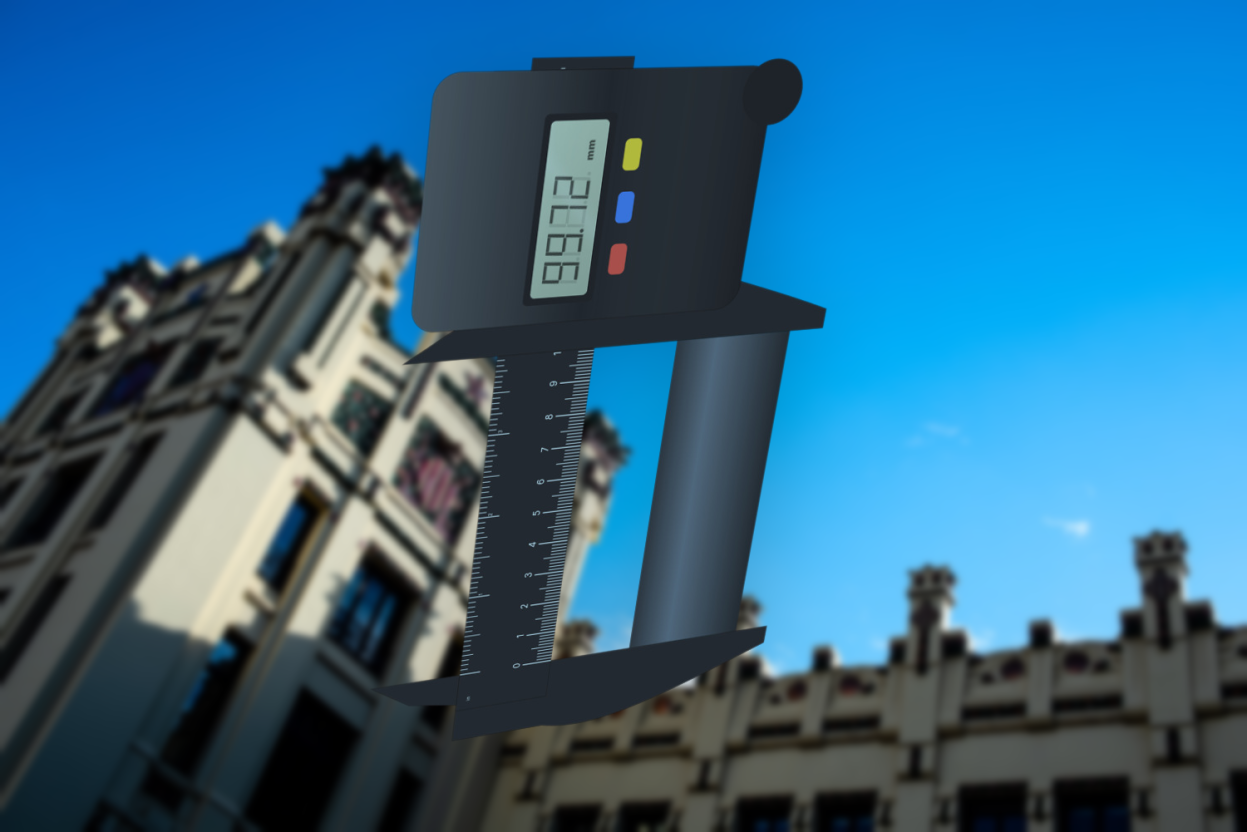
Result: 99.72 mm
